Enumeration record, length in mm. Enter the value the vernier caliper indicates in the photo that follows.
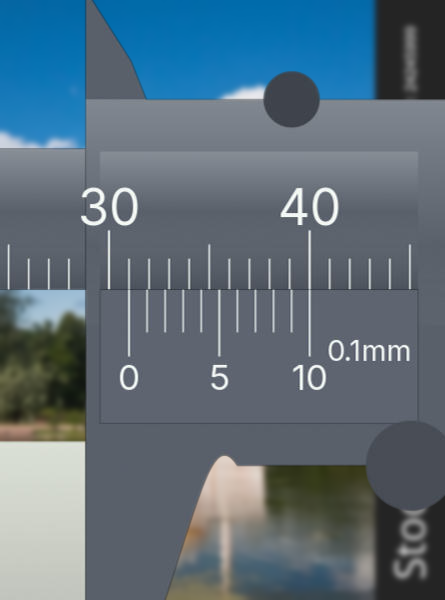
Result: 31.0 mm
